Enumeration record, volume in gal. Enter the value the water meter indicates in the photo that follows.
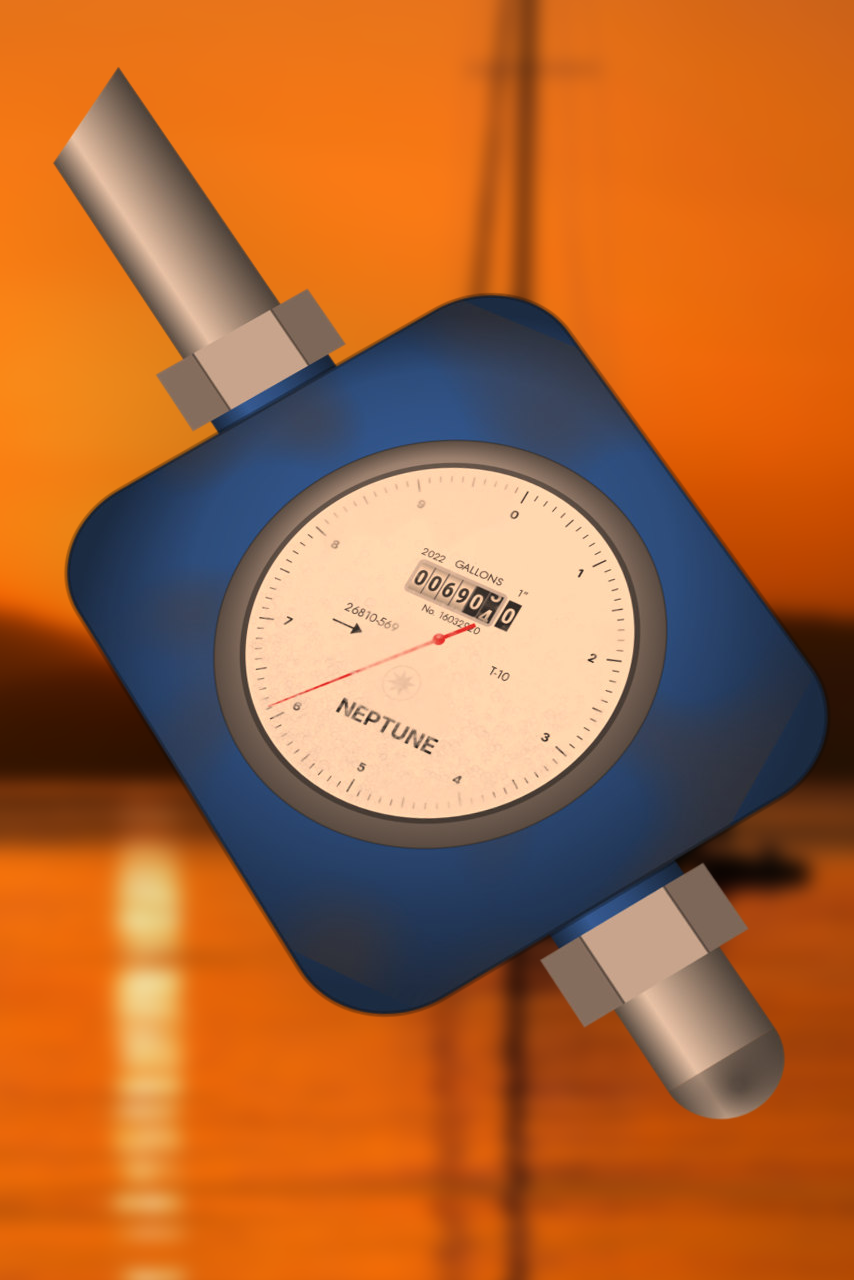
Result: 69036.1 gal
